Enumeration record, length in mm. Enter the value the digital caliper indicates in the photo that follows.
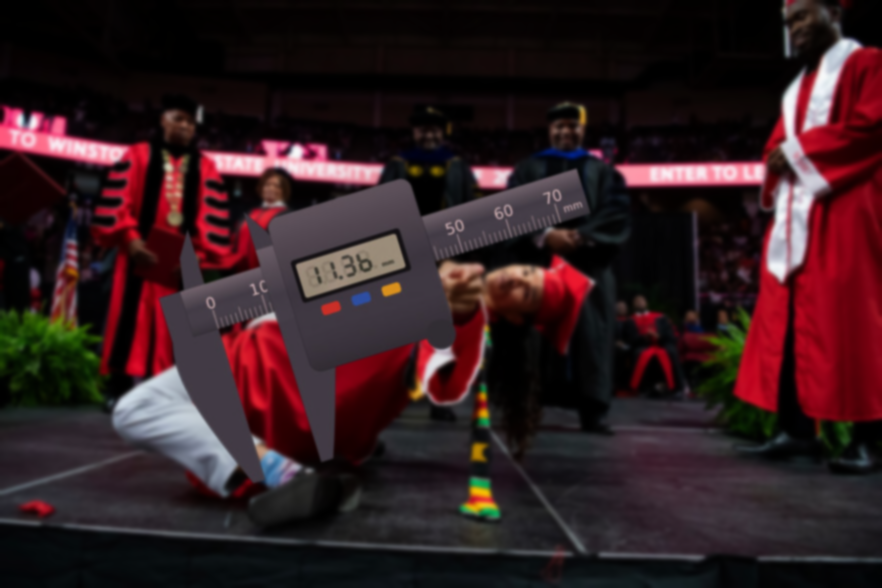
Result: 11.36 mm
